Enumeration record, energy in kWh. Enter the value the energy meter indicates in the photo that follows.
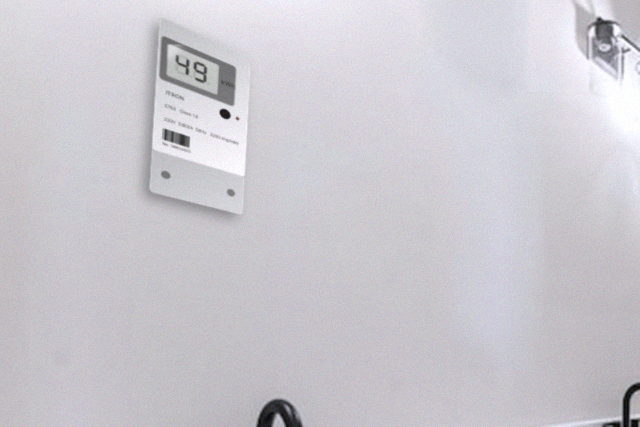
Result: 49 kWh
